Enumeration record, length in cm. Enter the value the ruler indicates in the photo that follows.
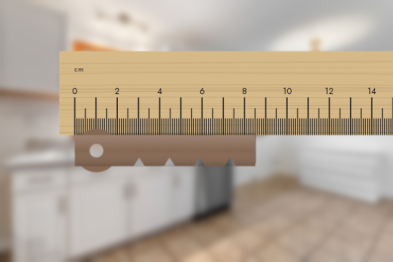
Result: 8.5 cm
